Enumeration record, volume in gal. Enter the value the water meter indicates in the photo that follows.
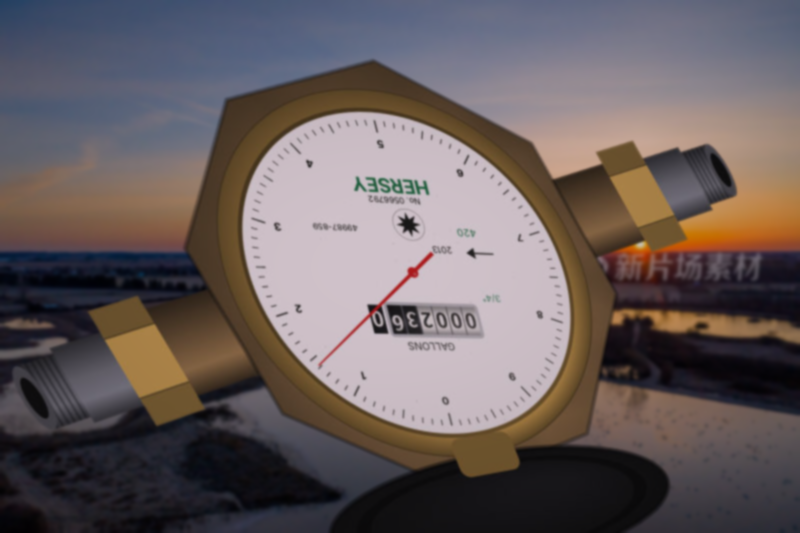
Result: 2361.4 gal
